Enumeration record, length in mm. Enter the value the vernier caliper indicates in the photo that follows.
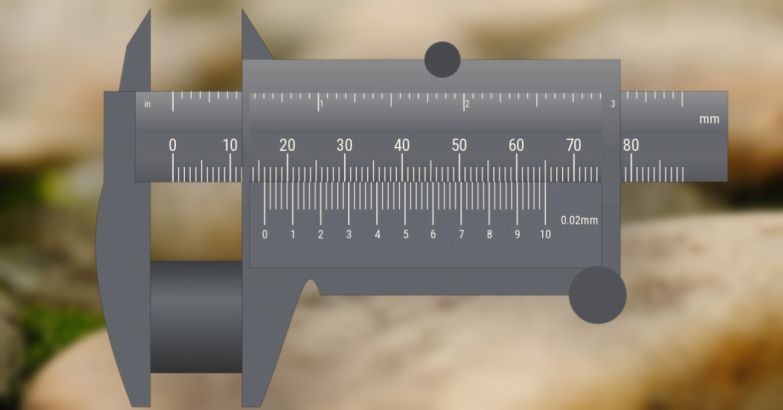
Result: 16.0 mm
